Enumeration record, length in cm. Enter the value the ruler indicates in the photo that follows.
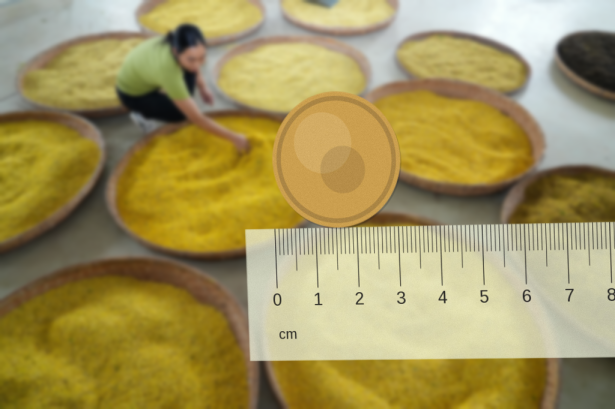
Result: 3.1 cm
